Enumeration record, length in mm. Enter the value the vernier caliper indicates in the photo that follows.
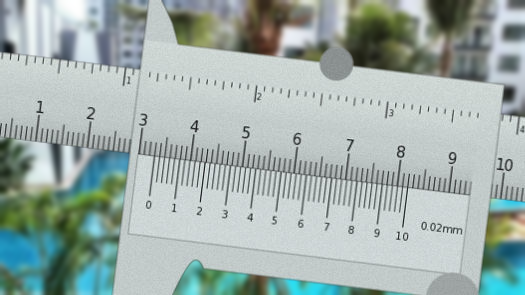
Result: 33.0 mm
